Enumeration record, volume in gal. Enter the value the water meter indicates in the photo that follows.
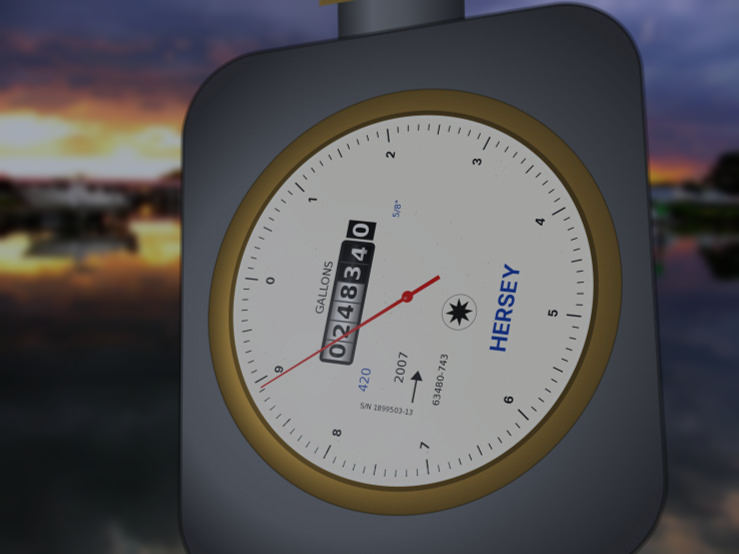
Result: 248338.9 gal
